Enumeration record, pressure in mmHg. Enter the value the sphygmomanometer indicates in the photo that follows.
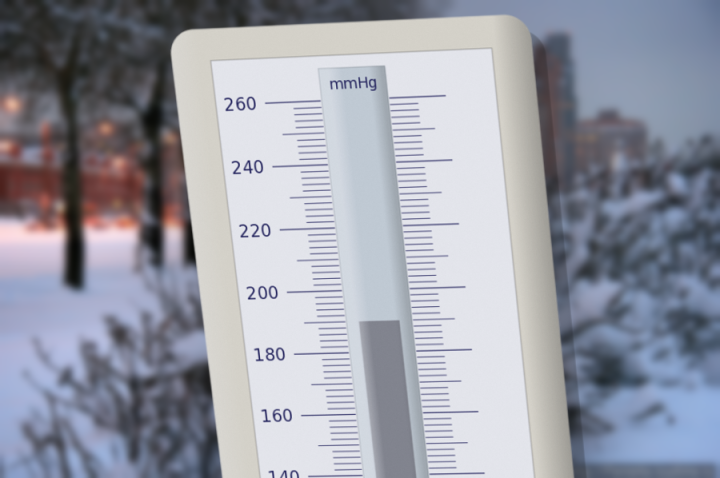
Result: 190 mmHg
